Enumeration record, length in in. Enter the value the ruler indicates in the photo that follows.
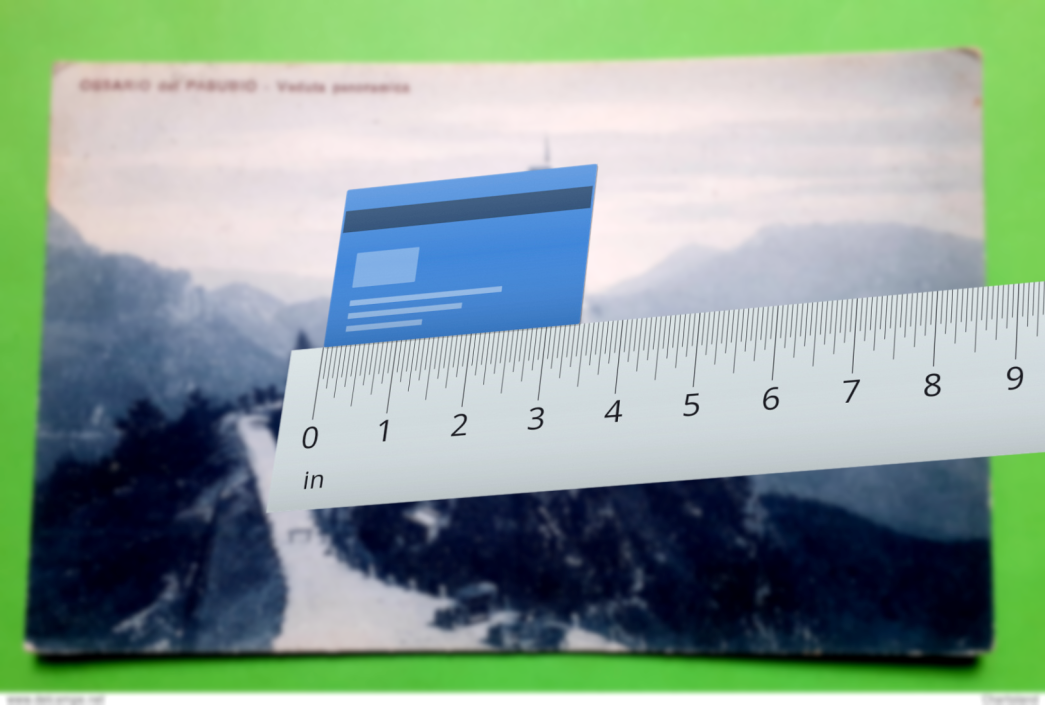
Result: 3.4375 in
